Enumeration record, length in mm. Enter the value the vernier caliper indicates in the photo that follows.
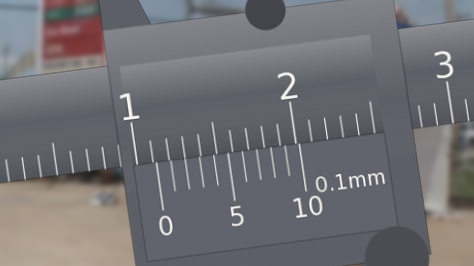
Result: 11.2 mm
